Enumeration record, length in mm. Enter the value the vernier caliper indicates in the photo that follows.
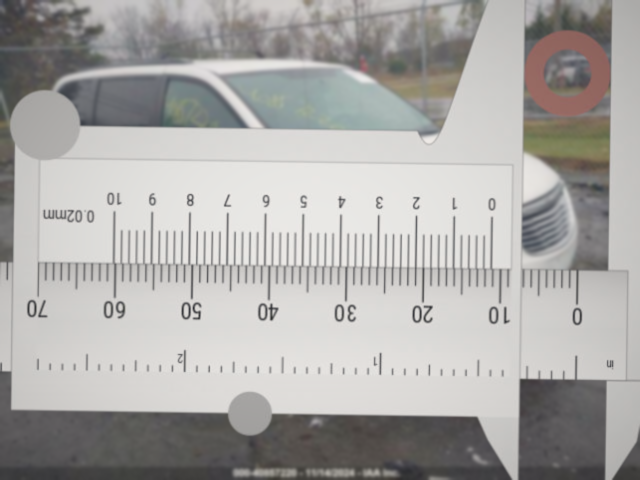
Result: 11.2 mm
